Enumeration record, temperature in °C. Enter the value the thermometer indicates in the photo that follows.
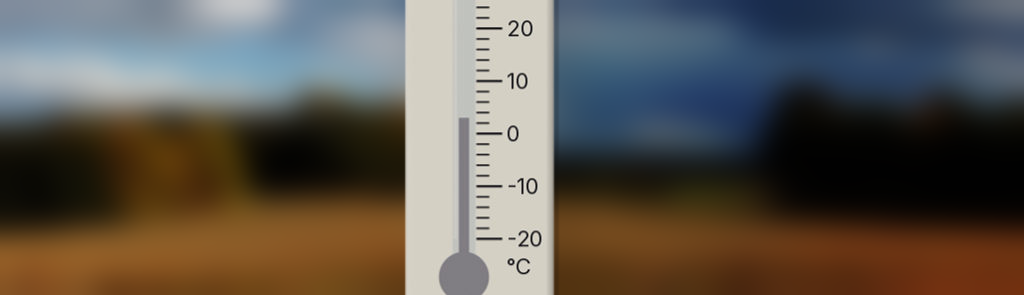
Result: 3 °C
